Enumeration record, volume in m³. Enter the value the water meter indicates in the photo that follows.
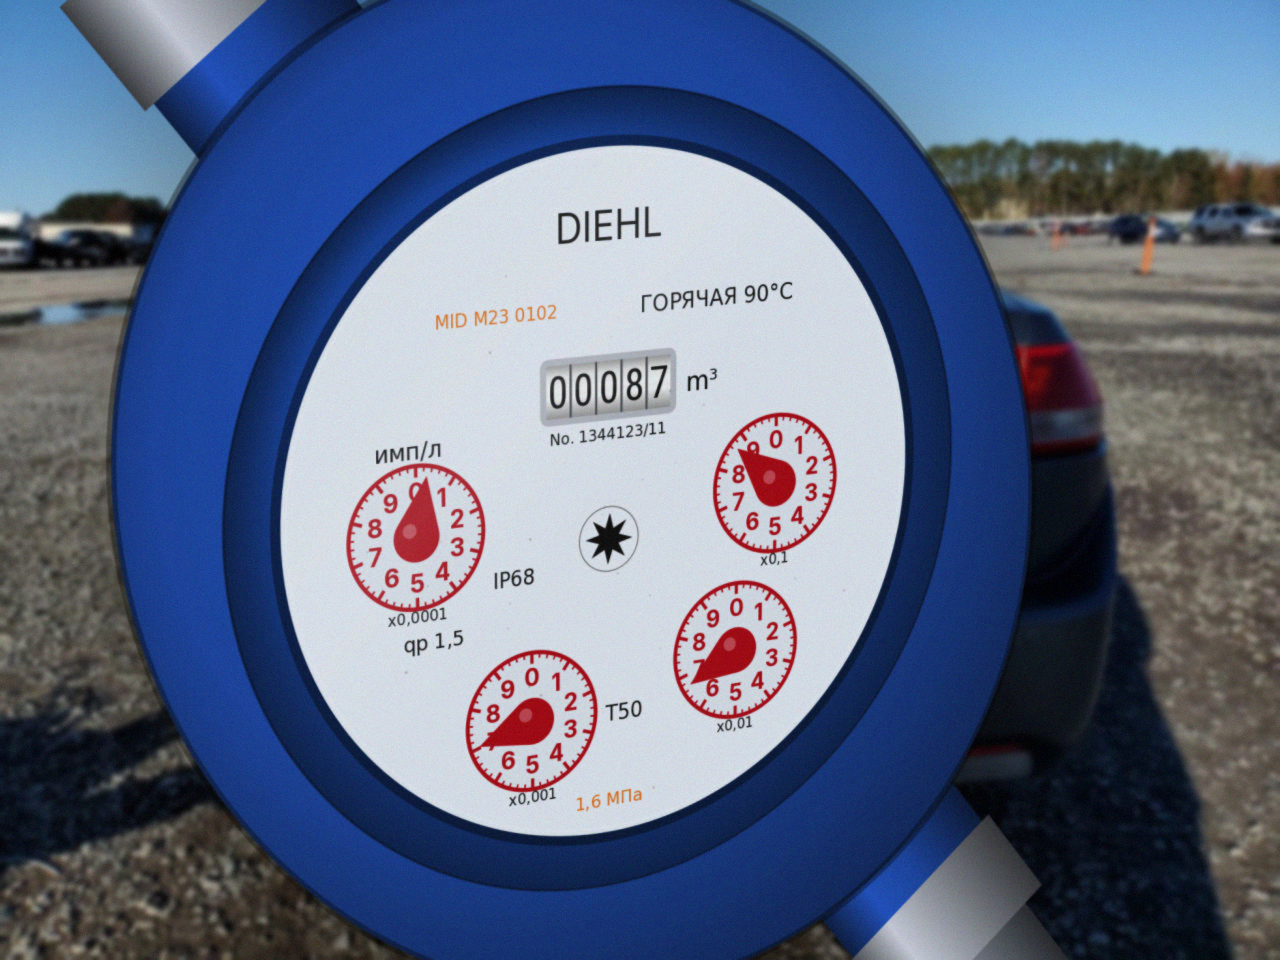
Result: 87.8670 m³
